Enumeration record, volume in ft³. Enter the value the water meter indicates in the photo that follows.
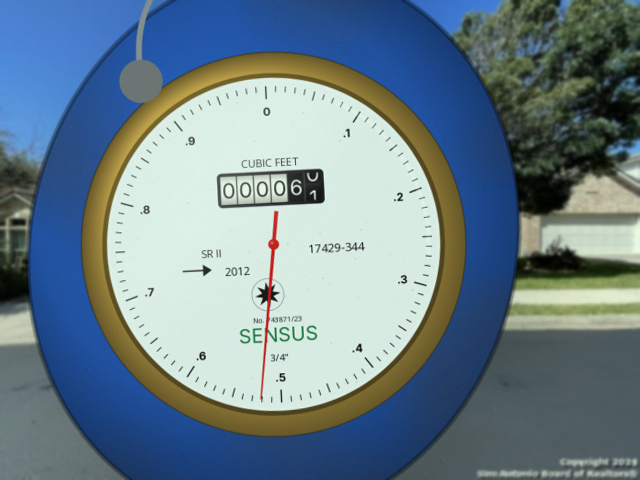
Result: 60.52 ft³
